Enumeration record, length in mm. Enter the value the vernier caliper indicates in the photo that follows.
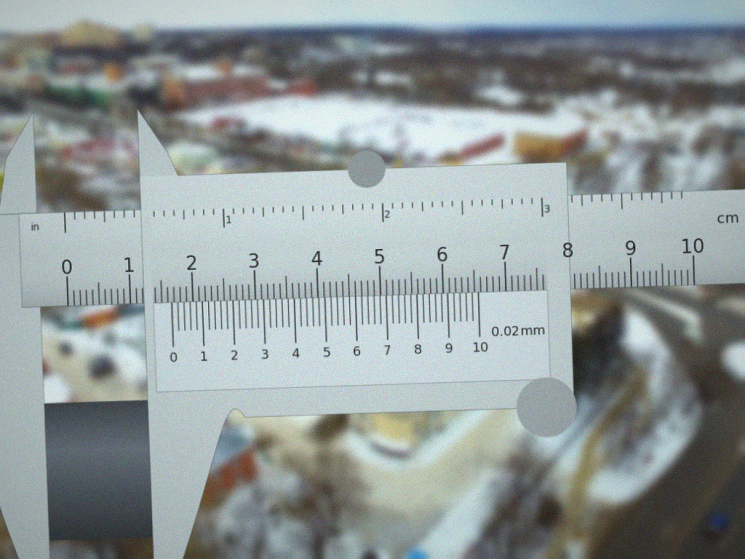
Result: 16.6 mm
